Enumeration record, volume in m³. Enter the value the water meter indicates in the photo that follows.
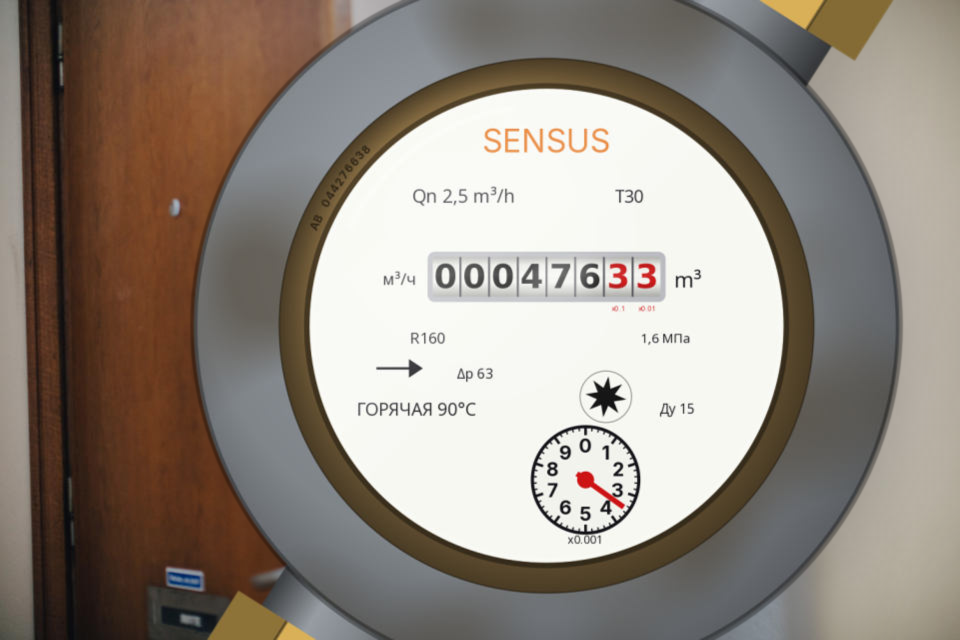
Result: 476.333 m³
